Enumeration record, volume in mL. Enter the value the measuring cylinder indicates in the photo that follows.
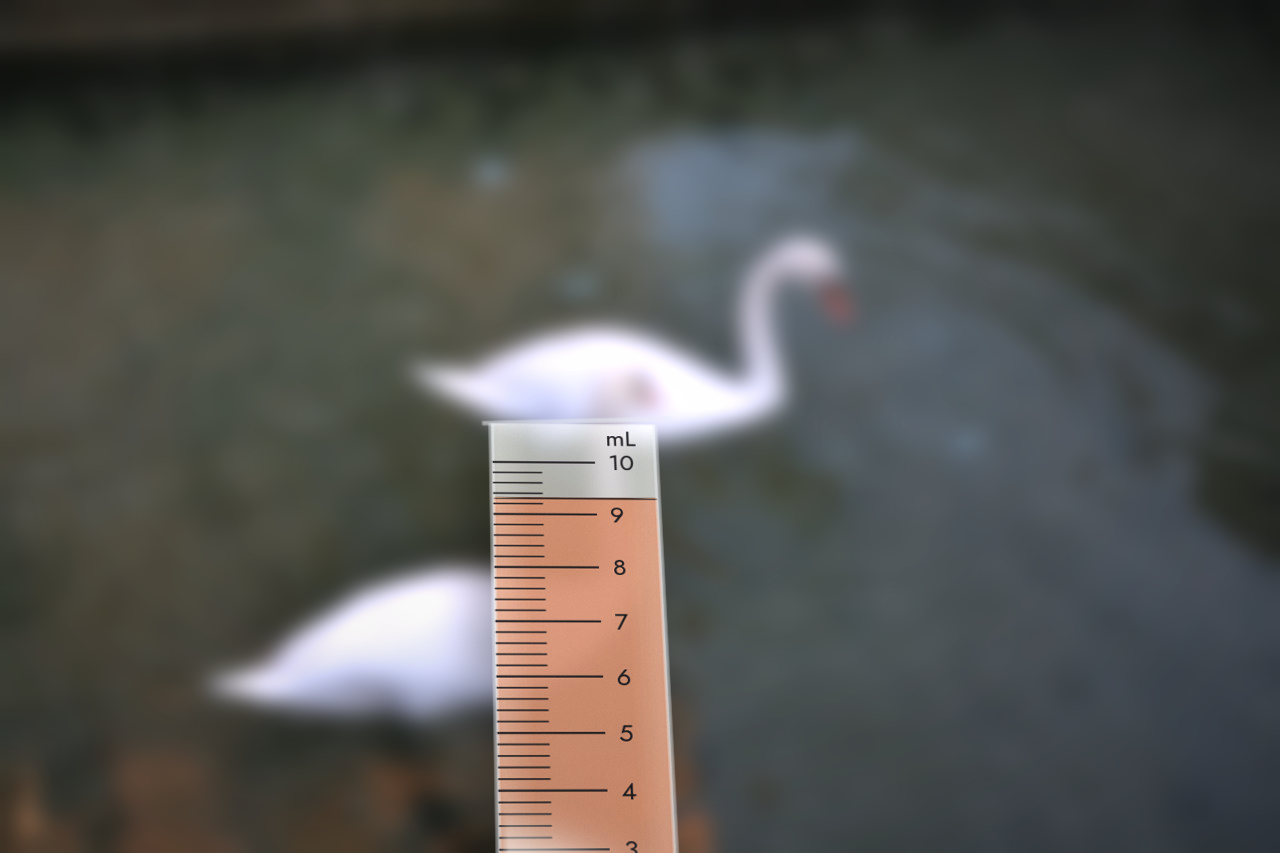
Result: 9.3 mL
